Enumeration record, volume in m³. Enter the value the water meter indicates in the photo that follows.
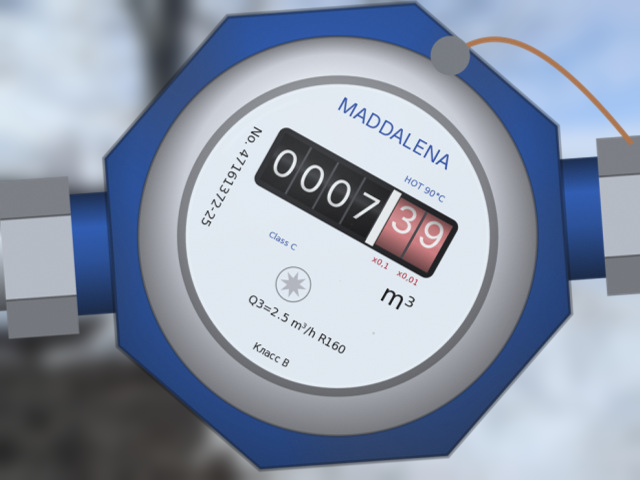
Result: 7.39 m³
